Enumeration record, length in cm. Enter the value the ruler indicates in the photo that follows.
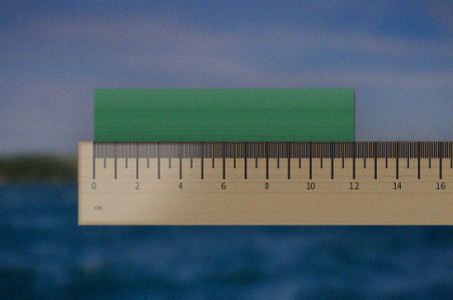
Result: 12 cm
